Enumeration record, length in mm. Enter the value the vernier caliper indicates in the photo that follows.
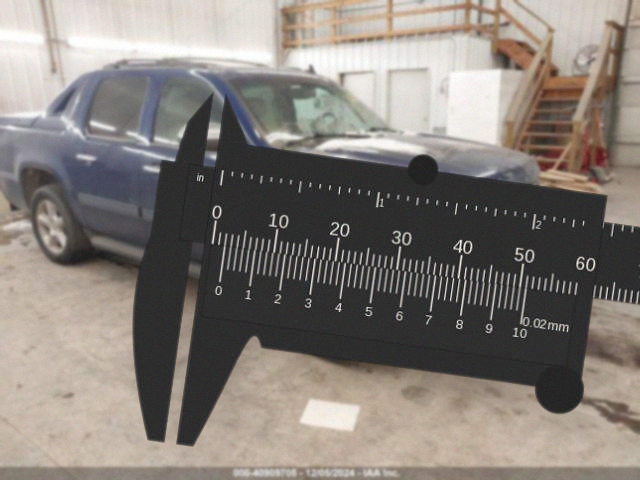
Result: 2.0 mm
